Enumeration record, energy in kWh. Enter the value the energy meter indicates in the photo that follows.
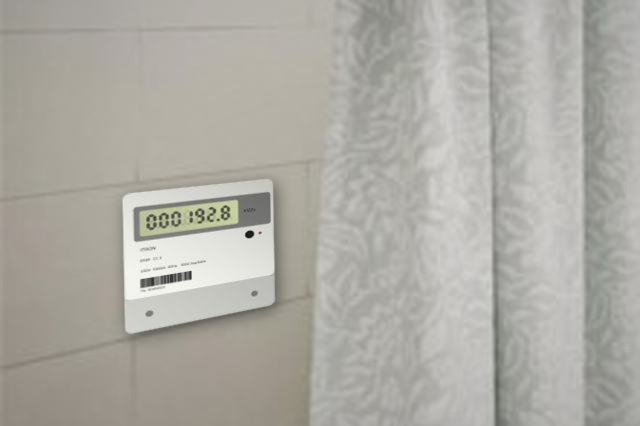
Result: 192.8 kWh
